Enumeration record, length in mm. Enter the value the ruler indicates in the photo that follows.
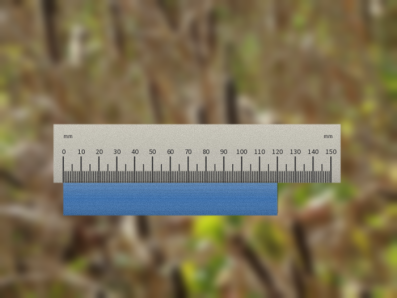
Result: 120 mm
